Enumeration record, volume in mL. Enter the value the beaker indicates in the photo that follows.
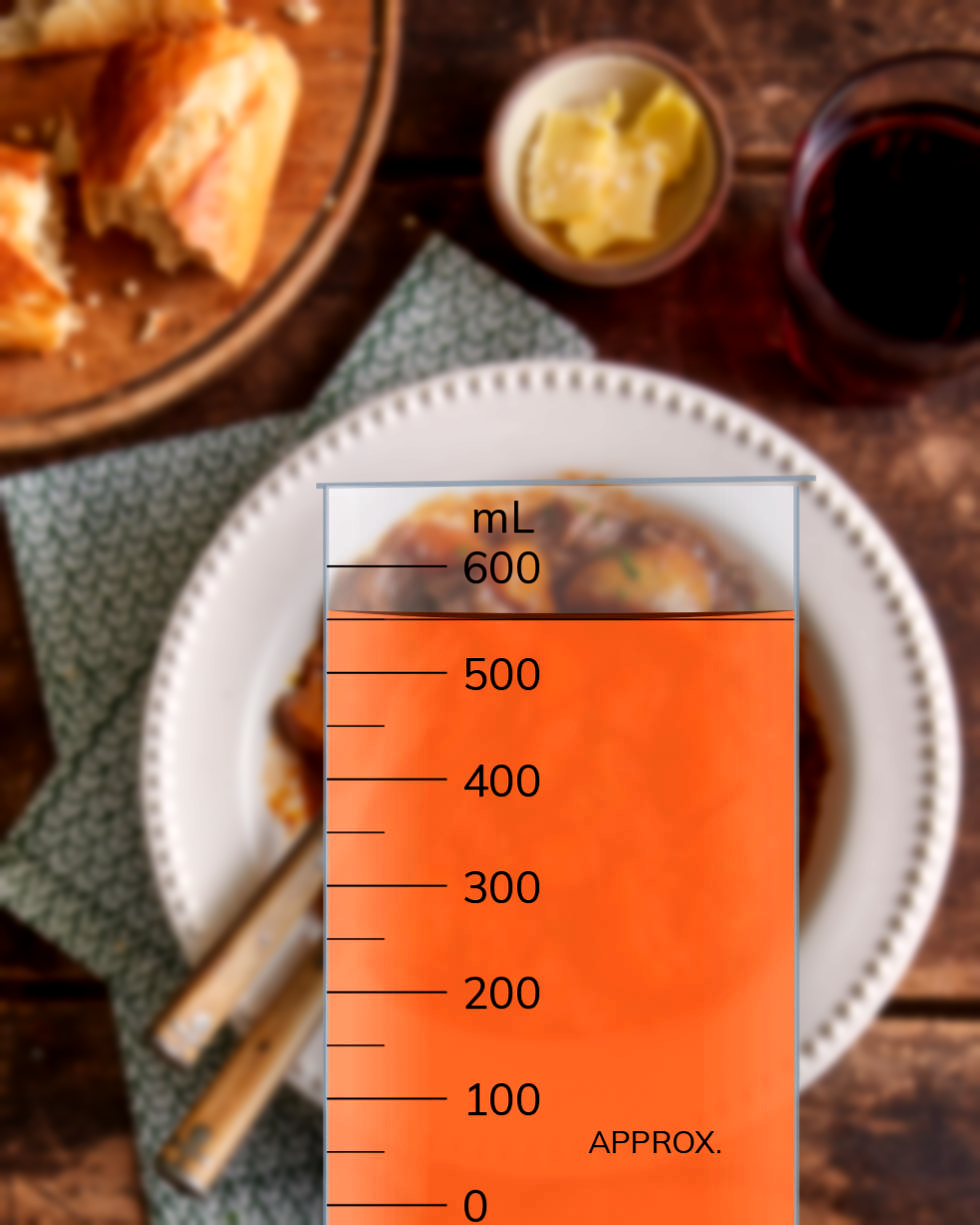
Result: 550 mL
